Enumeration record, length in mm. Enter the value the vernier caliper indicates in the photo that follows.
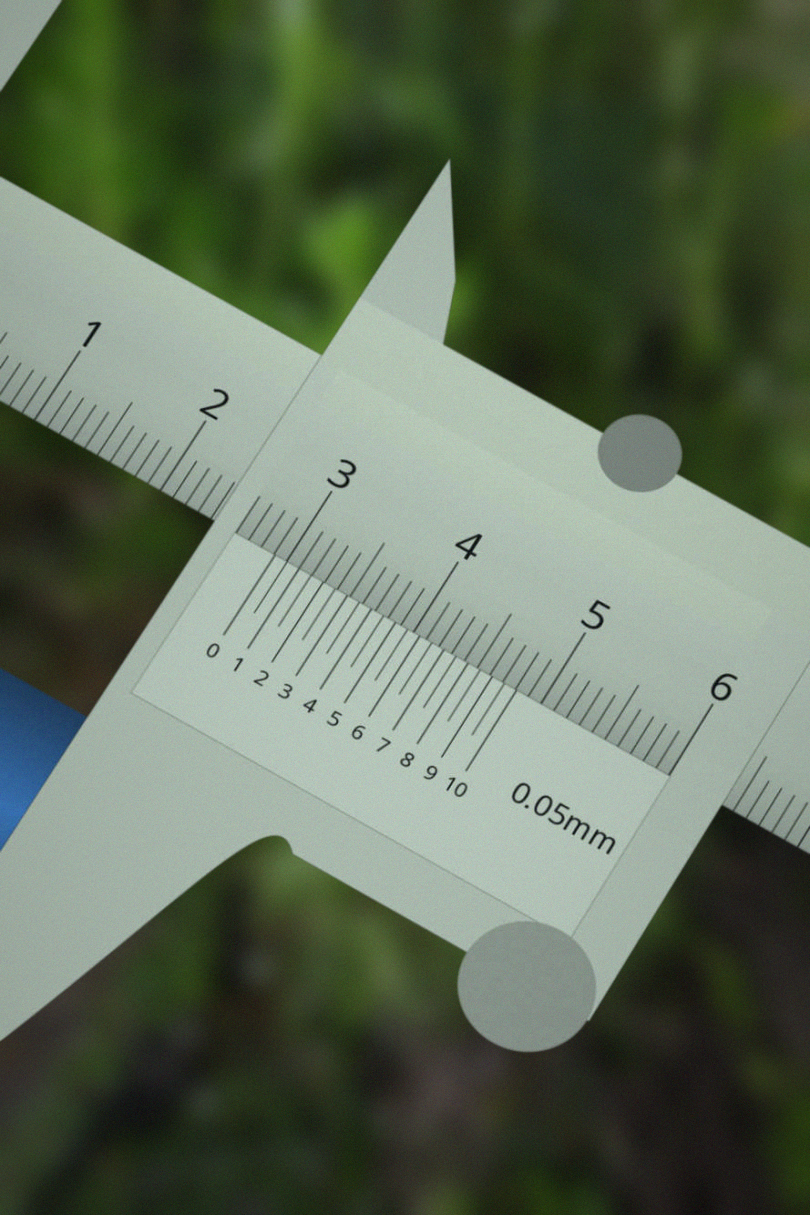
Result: 29.1 mm
